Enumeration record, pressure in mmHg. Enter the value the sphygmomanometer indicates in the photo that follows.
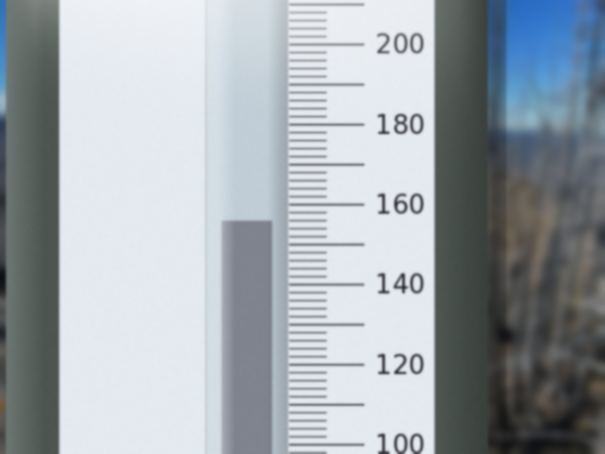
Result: 156 mmHg
